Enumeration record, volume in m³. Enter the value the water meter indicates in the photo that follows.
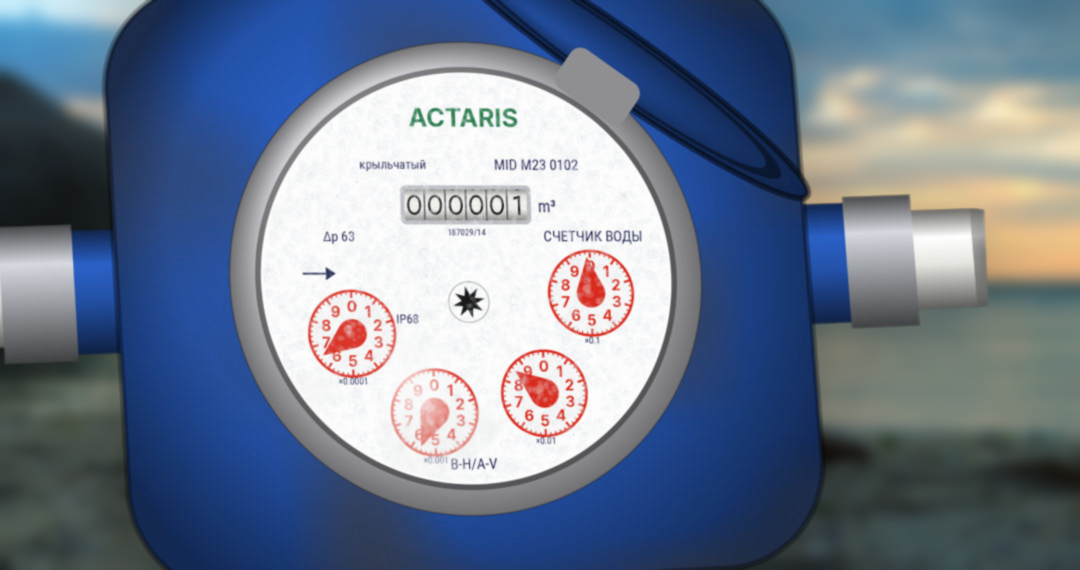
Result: 0.9856 m³
